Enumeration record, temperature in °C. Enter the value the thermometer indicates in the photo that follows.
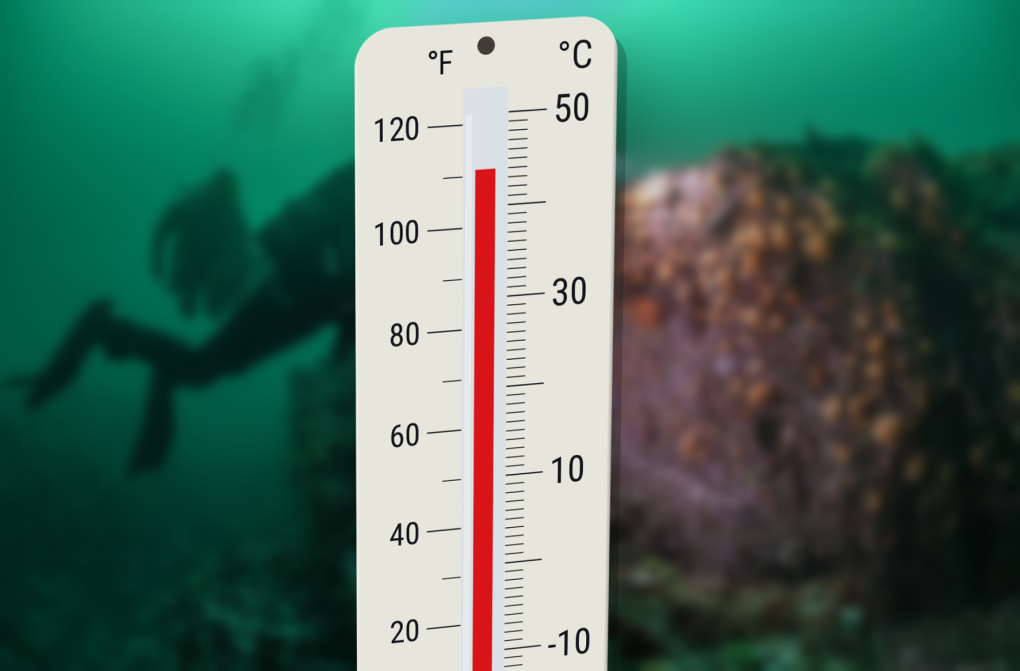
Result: 44 °C
